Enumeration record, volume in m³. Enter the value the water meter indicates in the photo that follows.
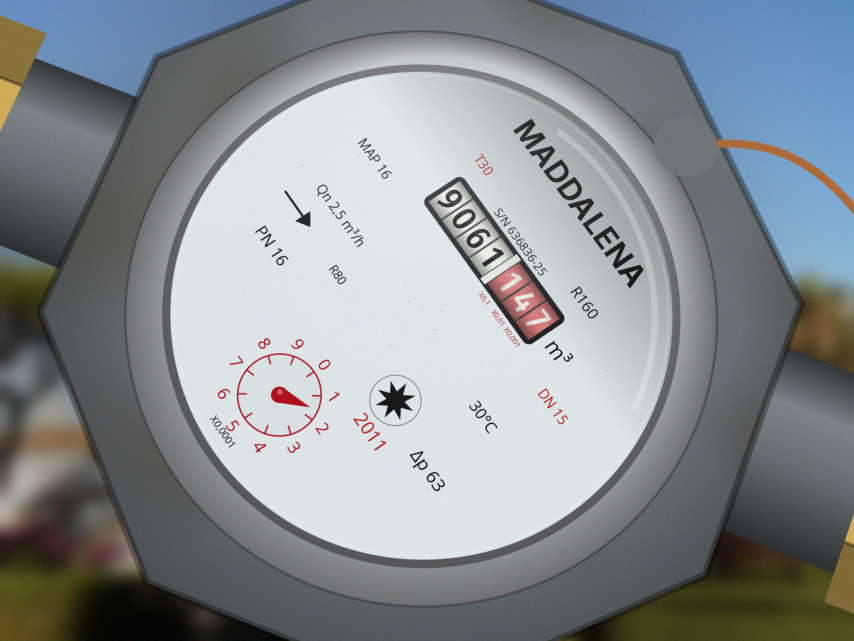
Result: 9061.1471 m³
